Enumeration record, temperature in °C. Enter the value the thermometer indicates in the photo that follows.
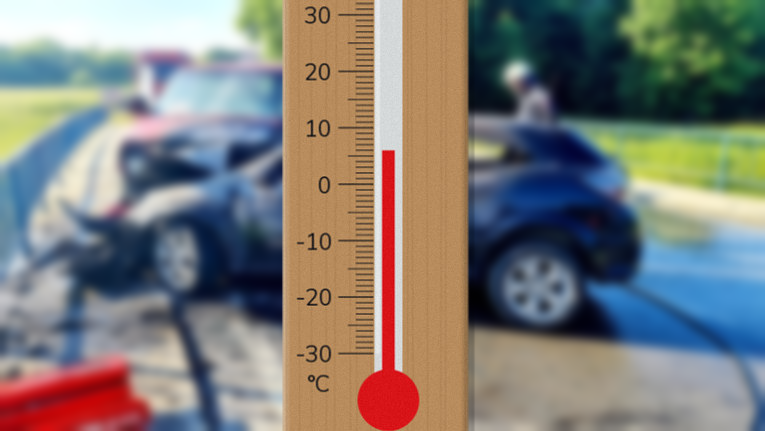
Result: 6 °C
